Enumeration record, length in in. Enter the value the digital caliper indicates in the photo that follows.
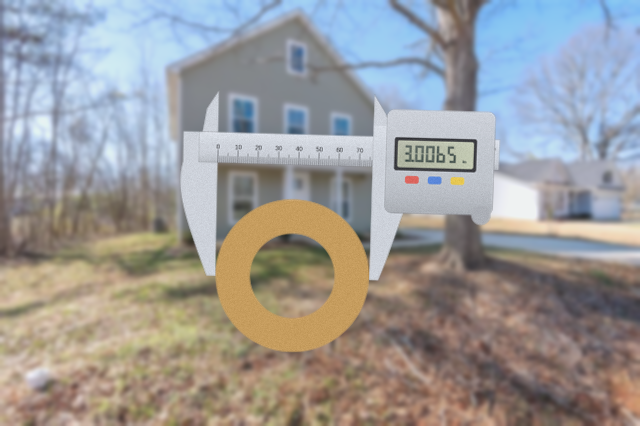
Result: 3.0065 in
